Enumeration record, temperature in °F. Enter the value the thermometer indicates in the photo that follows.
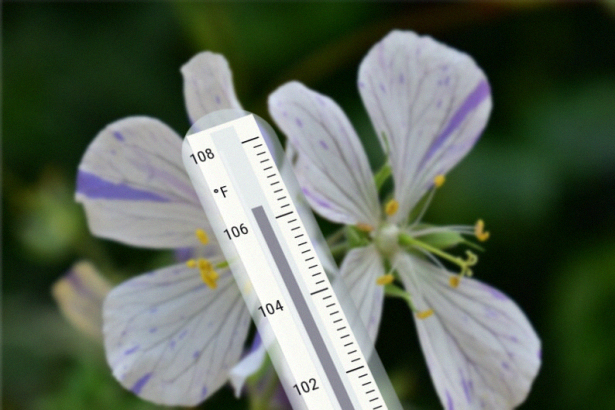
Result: 106.4 °F
